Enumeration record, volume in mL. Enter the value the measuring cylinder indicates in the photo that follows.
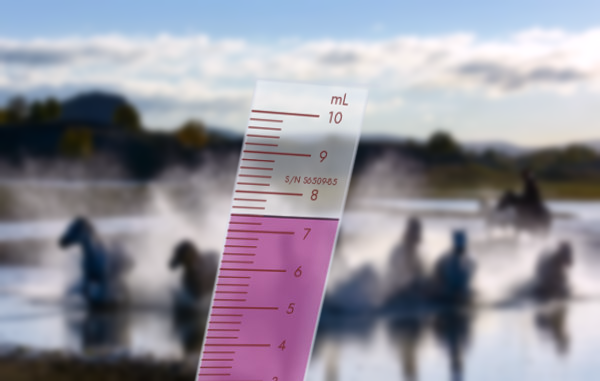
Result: 7.4 mL
